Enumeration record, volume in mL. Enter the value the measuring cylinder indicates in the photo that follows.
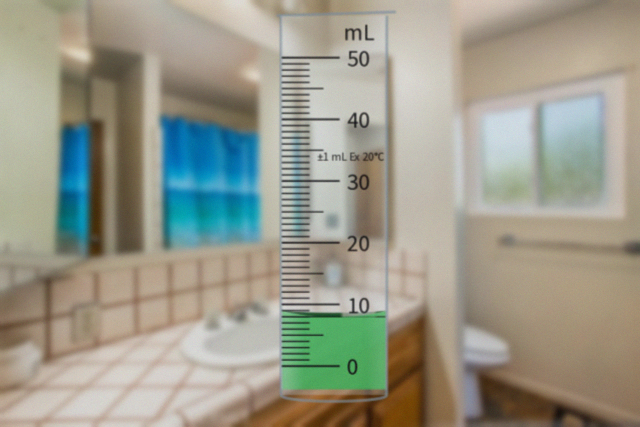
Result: 8 mL
